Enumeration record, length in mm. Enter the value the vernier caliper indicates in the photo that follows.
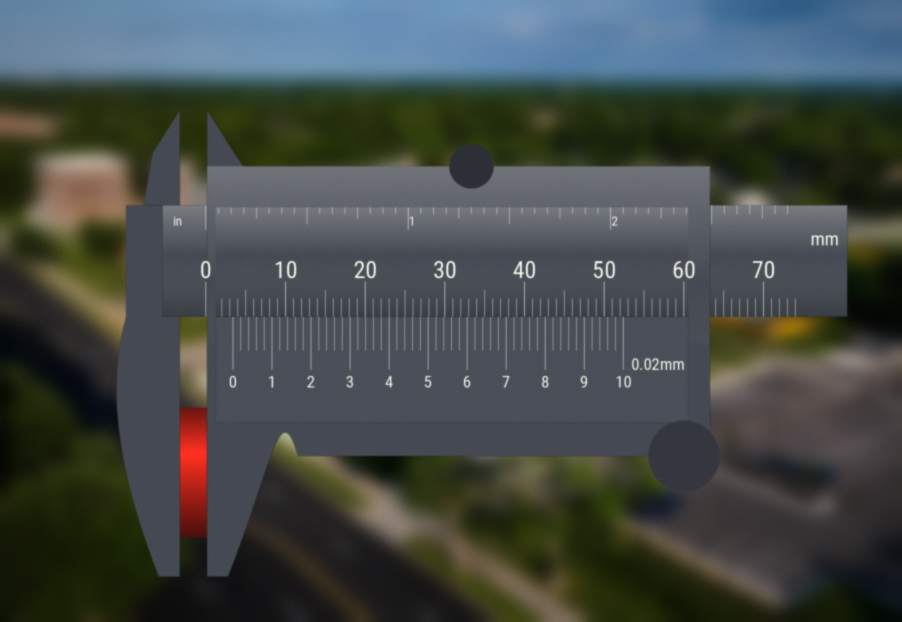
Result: 3.4 mm
